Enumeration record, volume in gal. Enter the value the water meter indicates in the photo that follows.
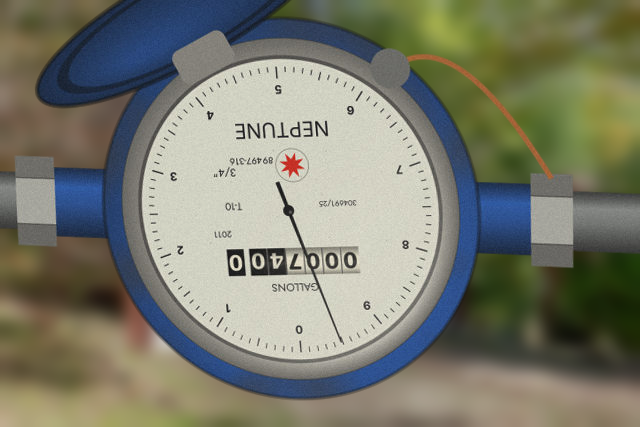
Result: 7399.5 gal
